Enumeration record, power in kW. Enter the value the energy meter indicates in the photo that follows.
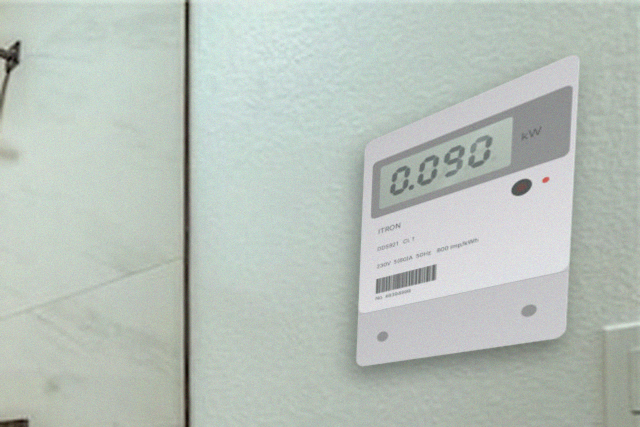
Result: 0.090 kW
